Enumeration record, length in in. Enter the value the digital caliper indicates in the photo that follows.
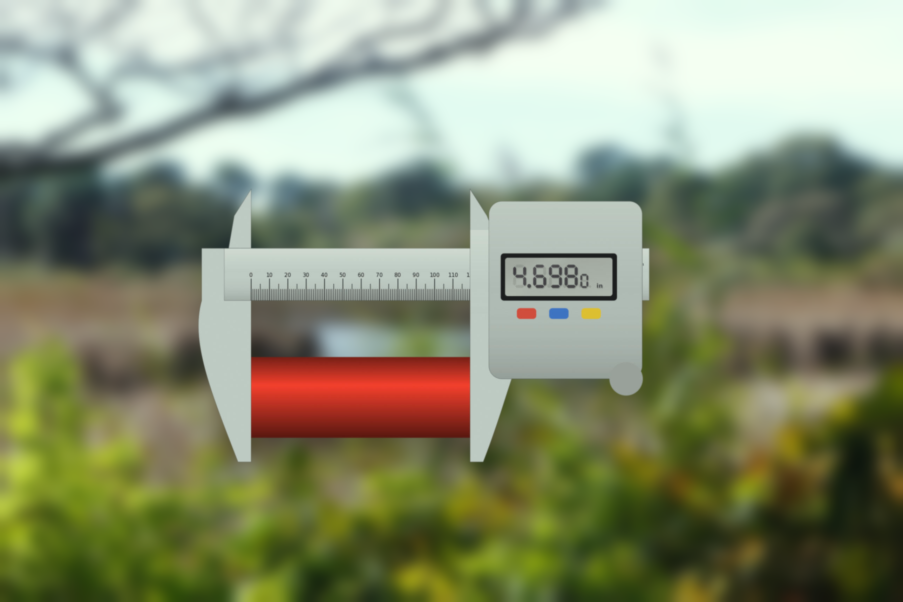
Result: 4.6980 in
